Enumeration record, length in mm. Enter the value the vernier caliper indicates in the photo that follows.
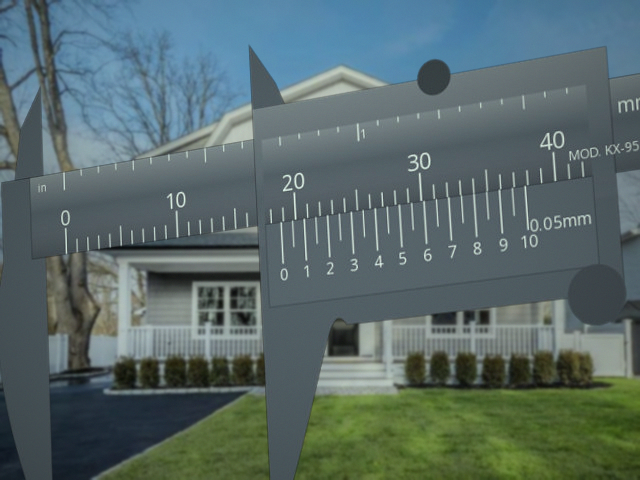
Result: 18.8 mm
